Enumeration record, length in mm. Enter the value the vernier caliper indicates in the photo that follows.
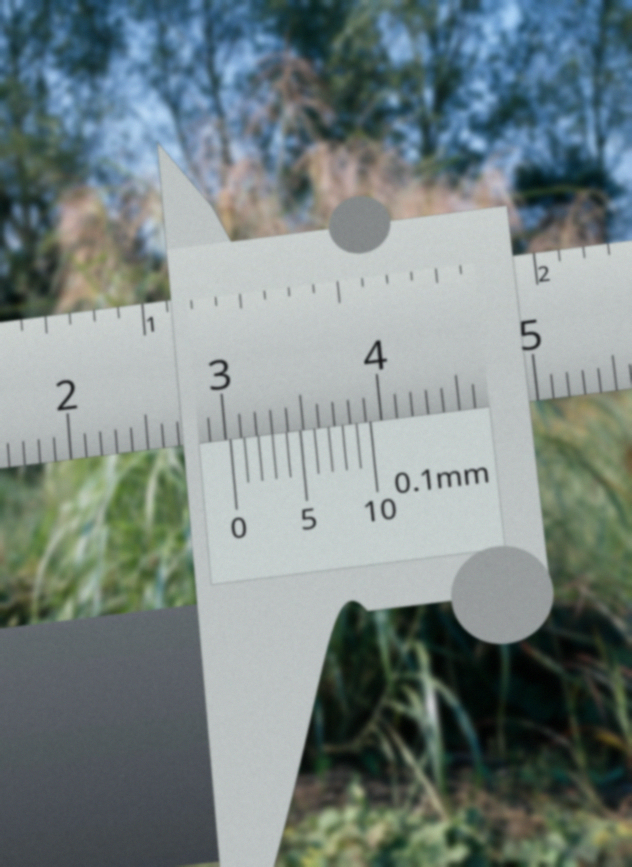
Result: 30.3 mm
